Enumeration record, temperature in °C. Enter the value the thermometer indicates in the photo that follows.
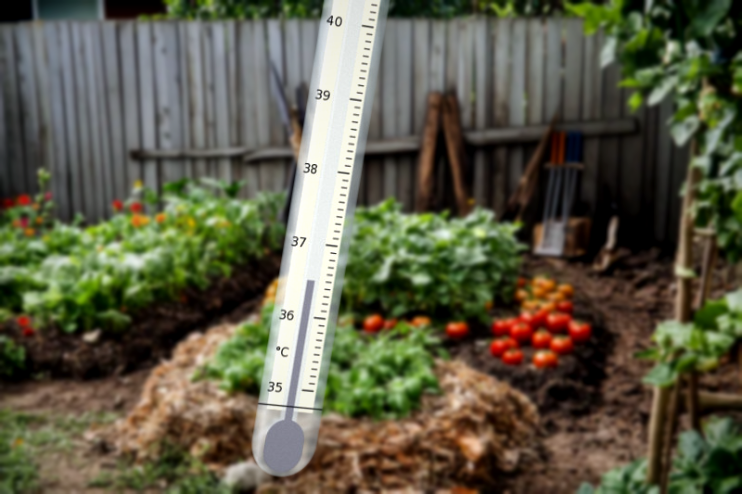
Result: 36.5 °C
